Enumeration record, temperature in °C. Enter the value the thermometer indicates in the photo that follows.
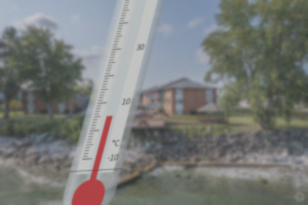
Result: 5 °C
